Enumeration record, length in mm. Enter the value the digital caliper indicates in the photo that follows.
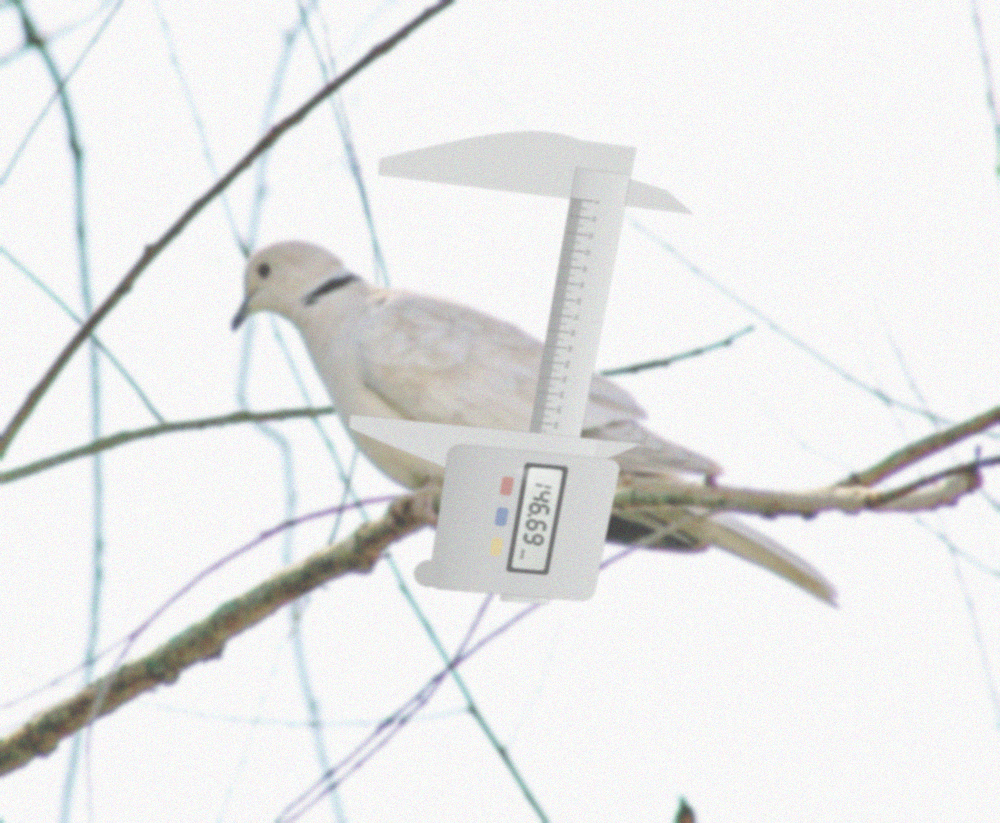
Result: 146.69 mm
